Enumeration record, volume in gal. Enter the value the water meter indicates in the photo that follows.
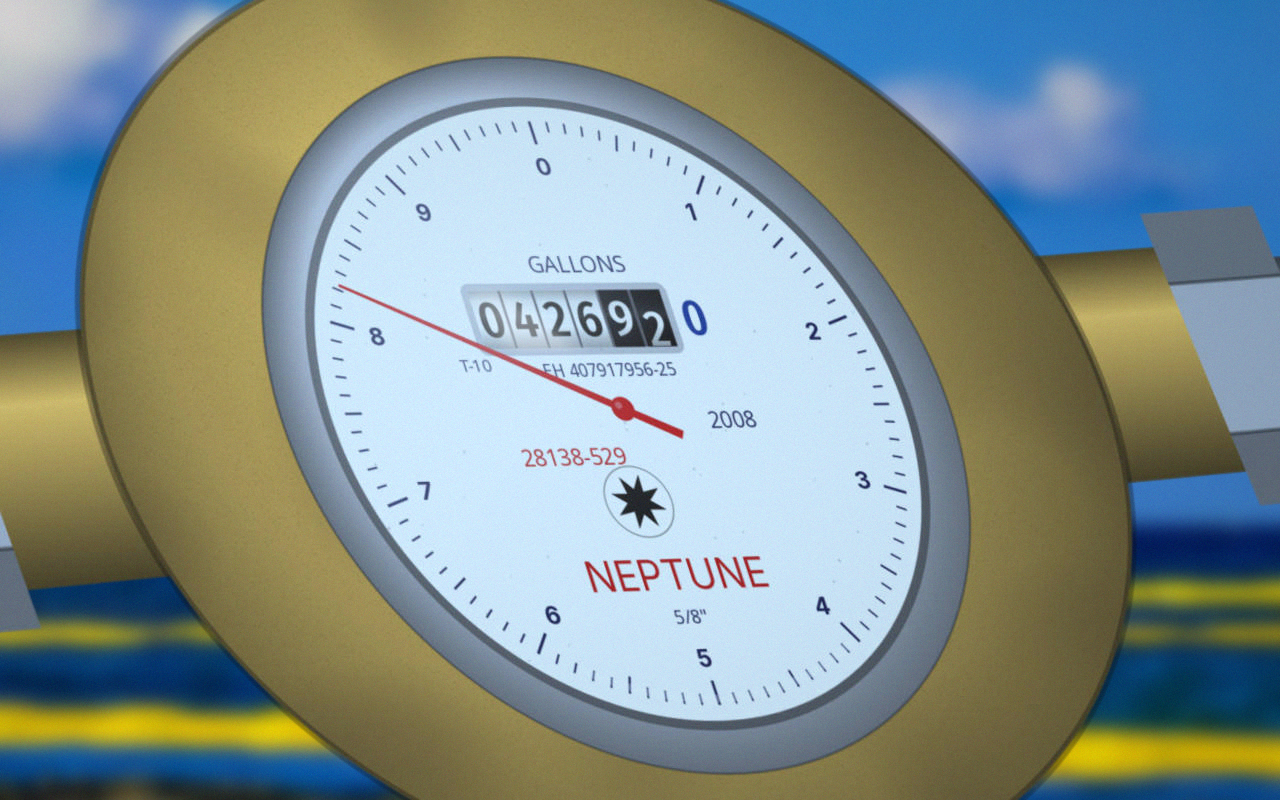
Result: 426918.2 gal
